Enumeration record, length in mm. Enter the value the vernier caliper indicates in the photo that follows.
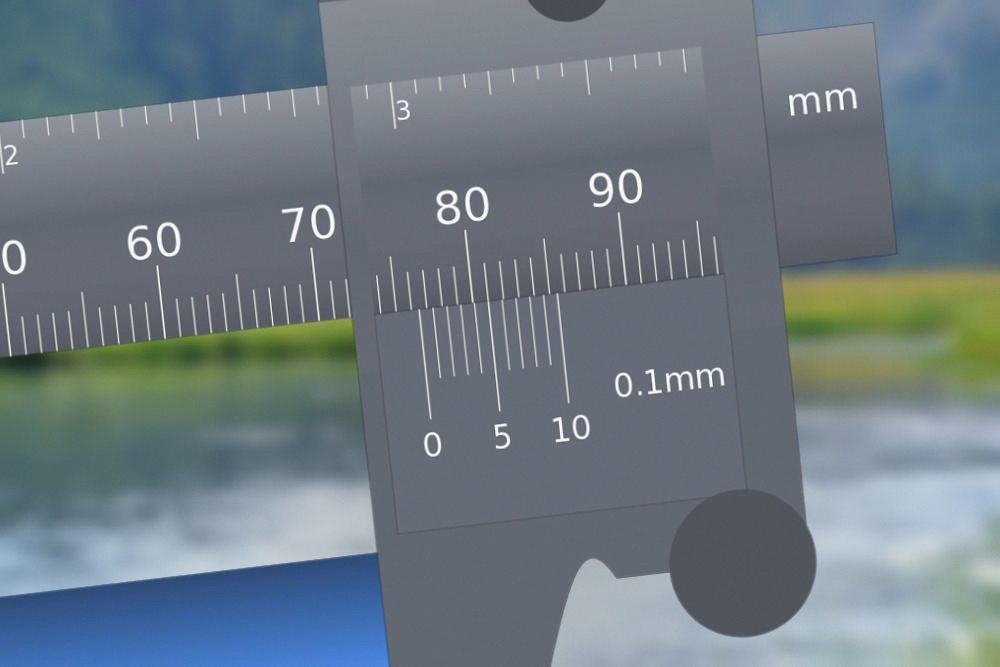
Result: 76.5 mm
